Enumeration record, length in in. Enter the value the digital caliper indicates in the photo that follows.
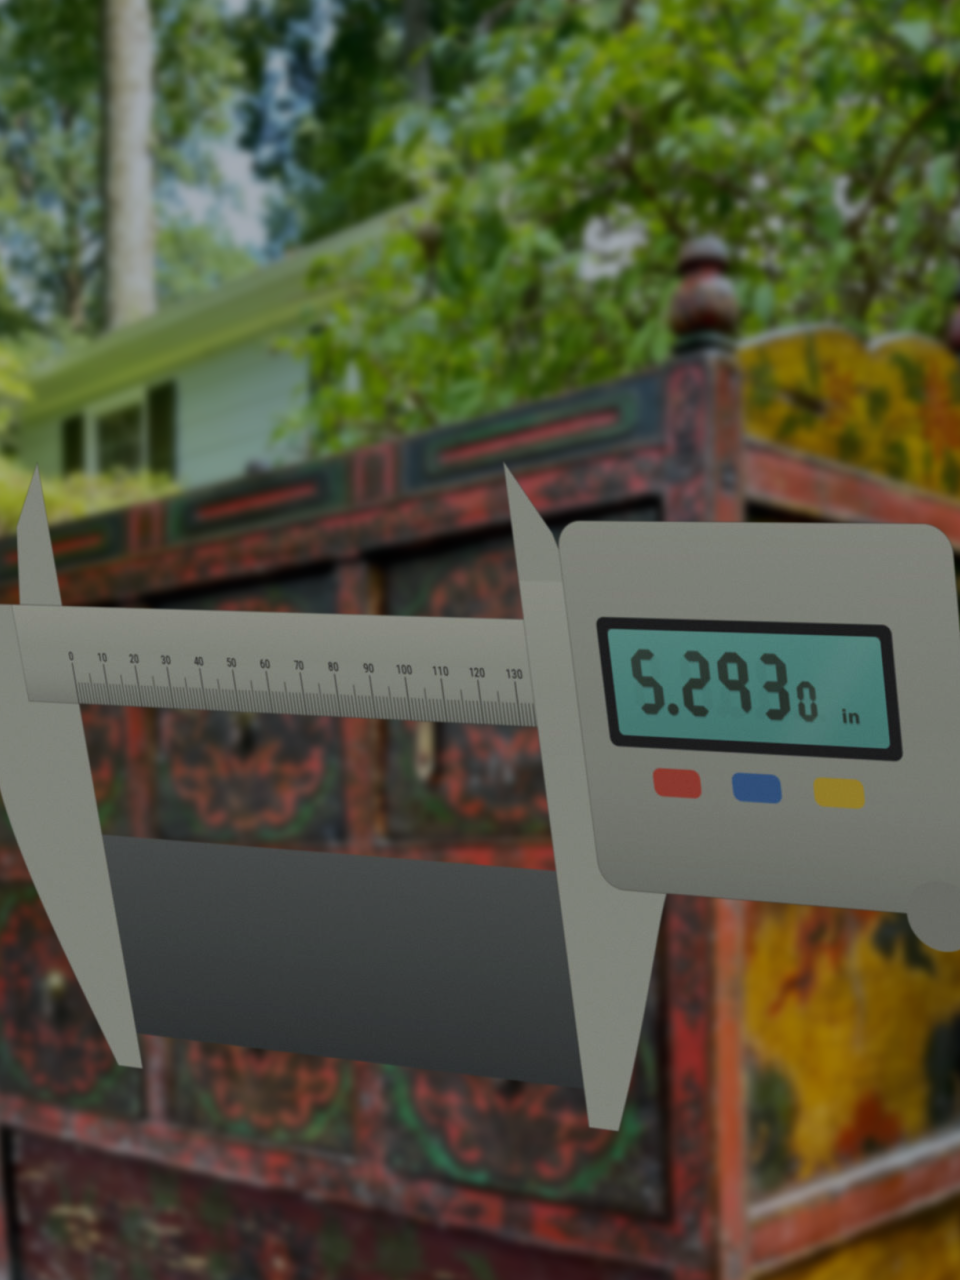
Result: 5.2930 in
